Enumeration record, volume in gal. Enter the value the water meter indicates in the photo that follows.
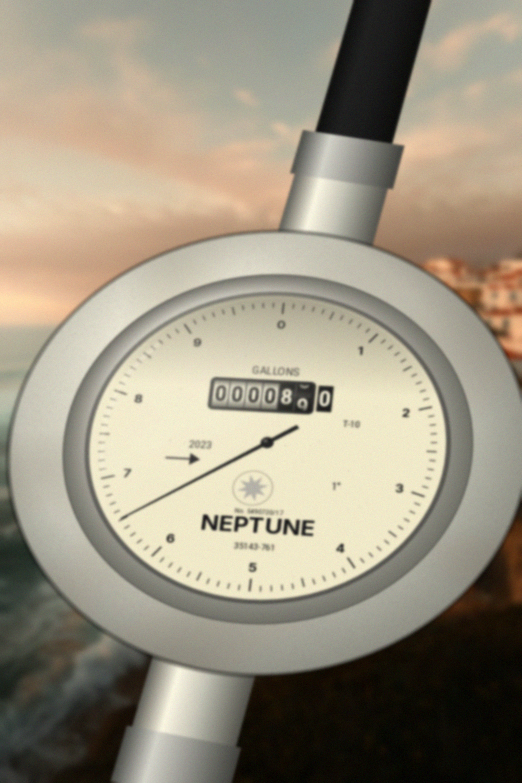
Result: 886.5 gal
